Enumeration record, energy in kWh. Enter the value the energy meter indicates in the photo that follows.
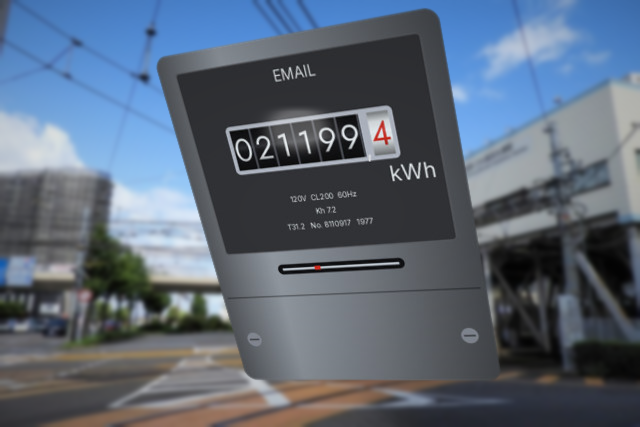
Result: 21199.4 kWh
